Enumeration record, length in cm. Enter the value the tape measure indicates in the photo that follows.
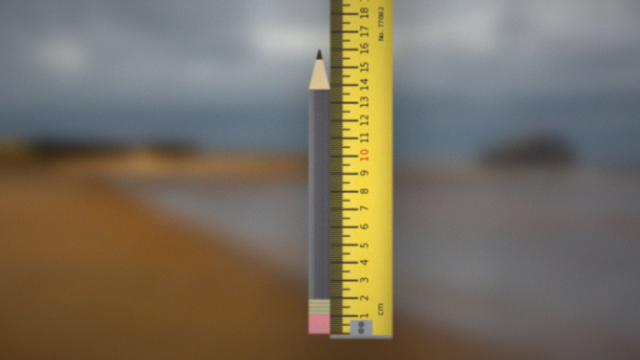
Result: 16 cm
